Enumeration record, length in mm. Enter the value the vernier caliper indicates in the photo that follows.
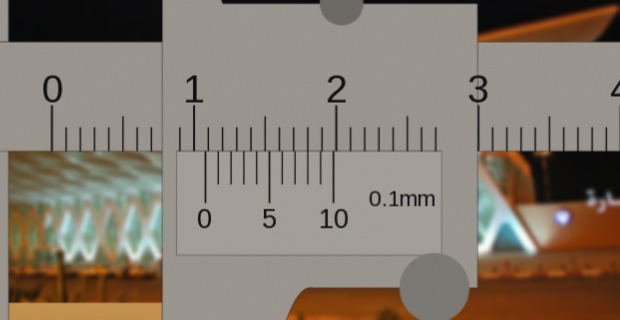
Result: 10.8 mm
